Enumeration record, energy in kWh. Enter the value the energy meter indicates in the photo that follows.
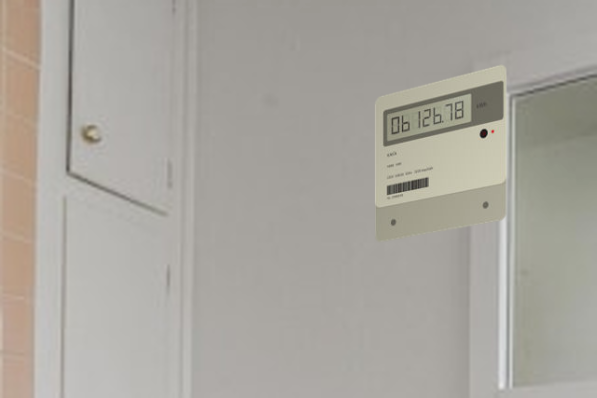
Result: 6126.78 kWh
